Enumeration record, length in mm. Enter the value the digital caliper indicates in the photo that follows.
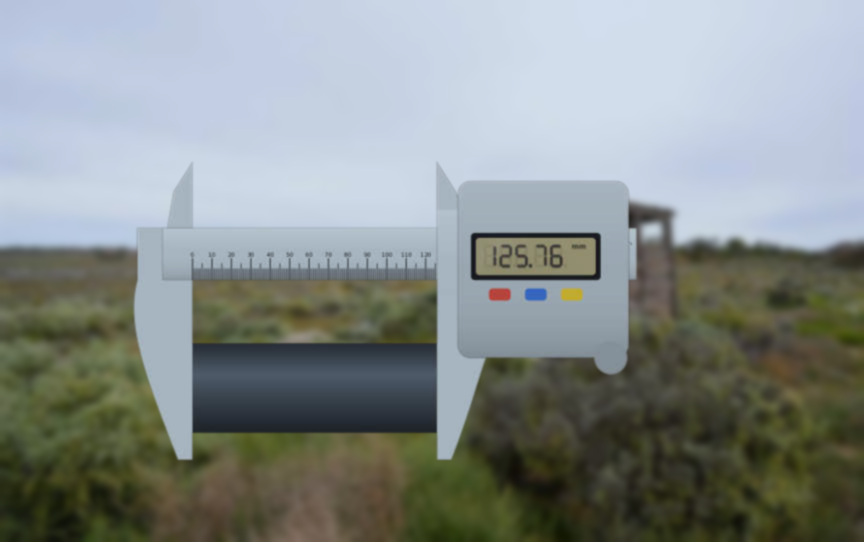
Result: 125.76 mm
